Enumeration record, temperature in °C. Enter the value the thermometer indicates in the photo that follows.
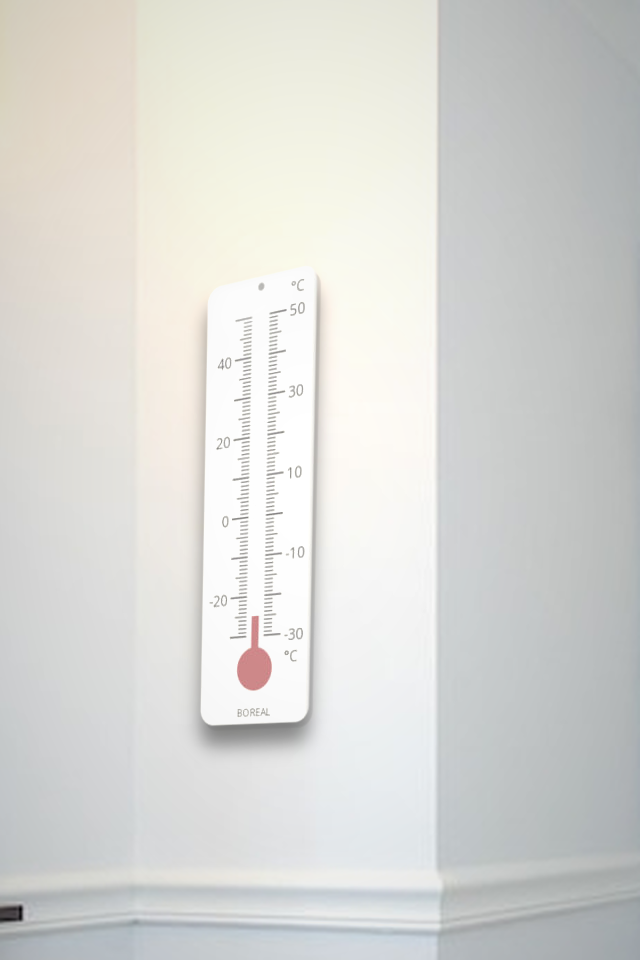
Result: -25 °C
